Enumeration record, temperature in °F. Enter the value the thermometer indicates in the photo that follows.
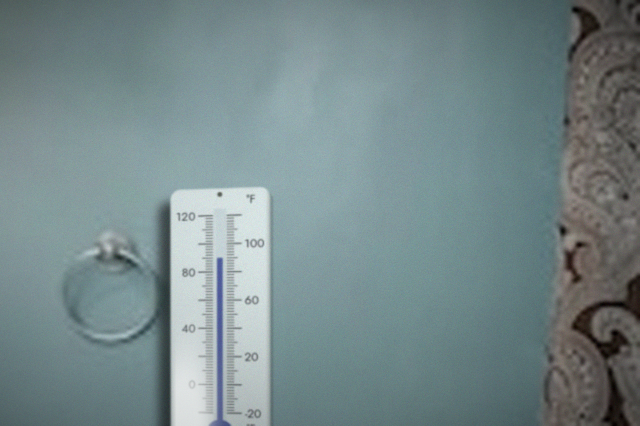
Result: 90 °F
